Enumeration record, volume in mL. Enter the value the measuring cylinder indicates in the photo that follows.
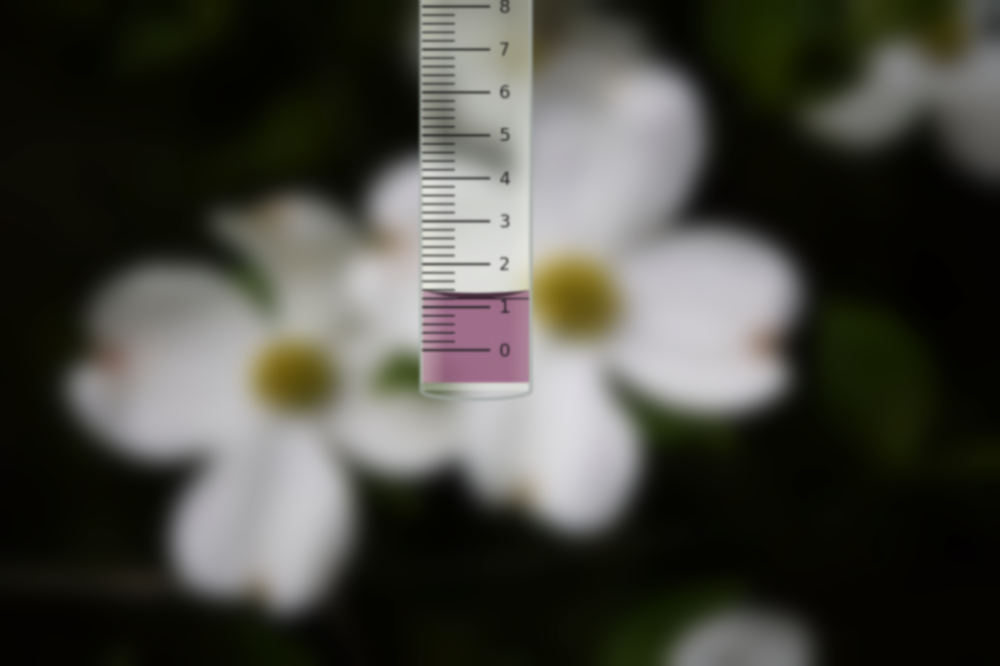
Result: 1.2 mL
